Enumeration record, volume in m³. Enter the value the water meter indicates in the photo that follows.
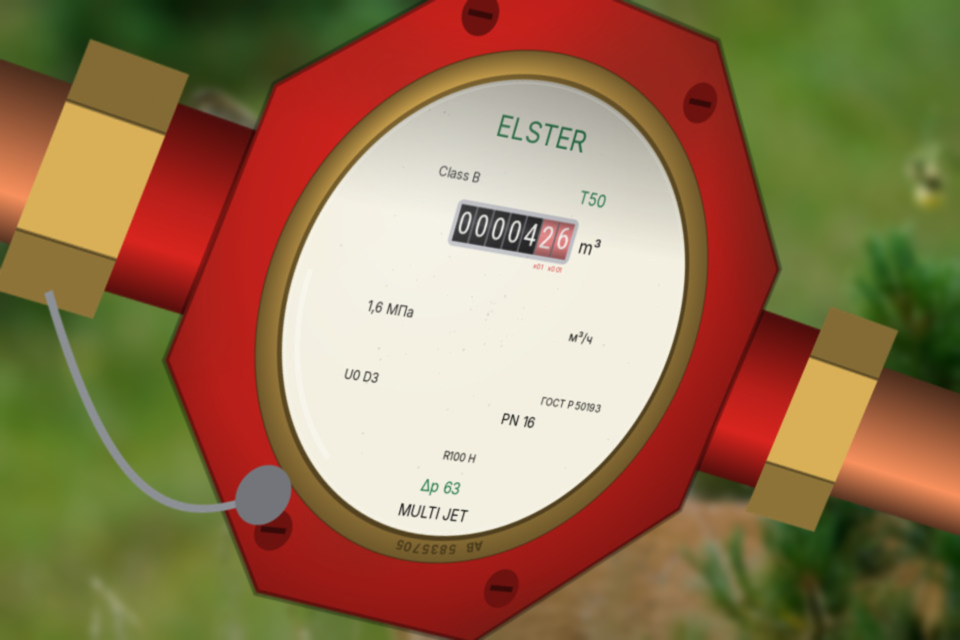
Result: 4.26 m³
